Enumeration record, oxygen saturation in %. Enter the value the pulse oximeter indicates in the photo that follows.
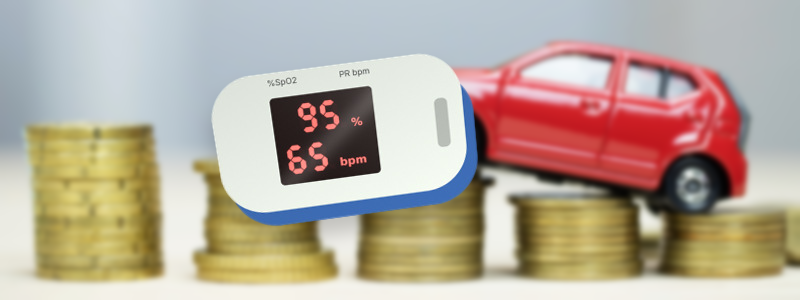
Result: 95 %
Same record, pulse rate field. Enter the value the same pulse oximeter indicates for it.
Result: 65 bpm
